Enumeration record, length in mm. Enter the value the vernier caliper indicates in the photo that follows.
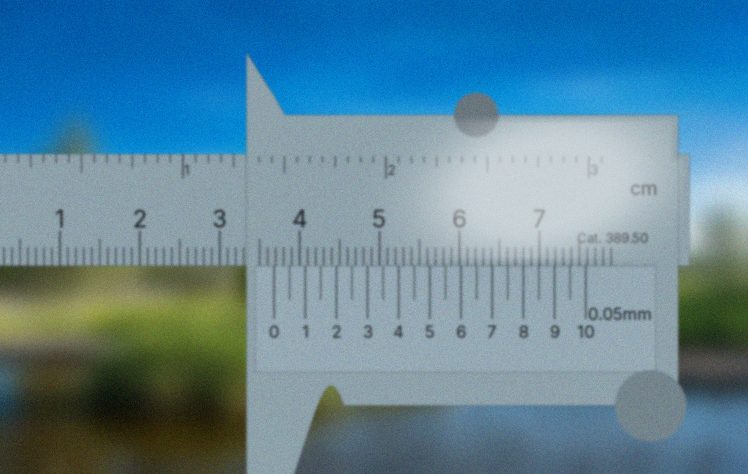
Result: 36.8 mm
